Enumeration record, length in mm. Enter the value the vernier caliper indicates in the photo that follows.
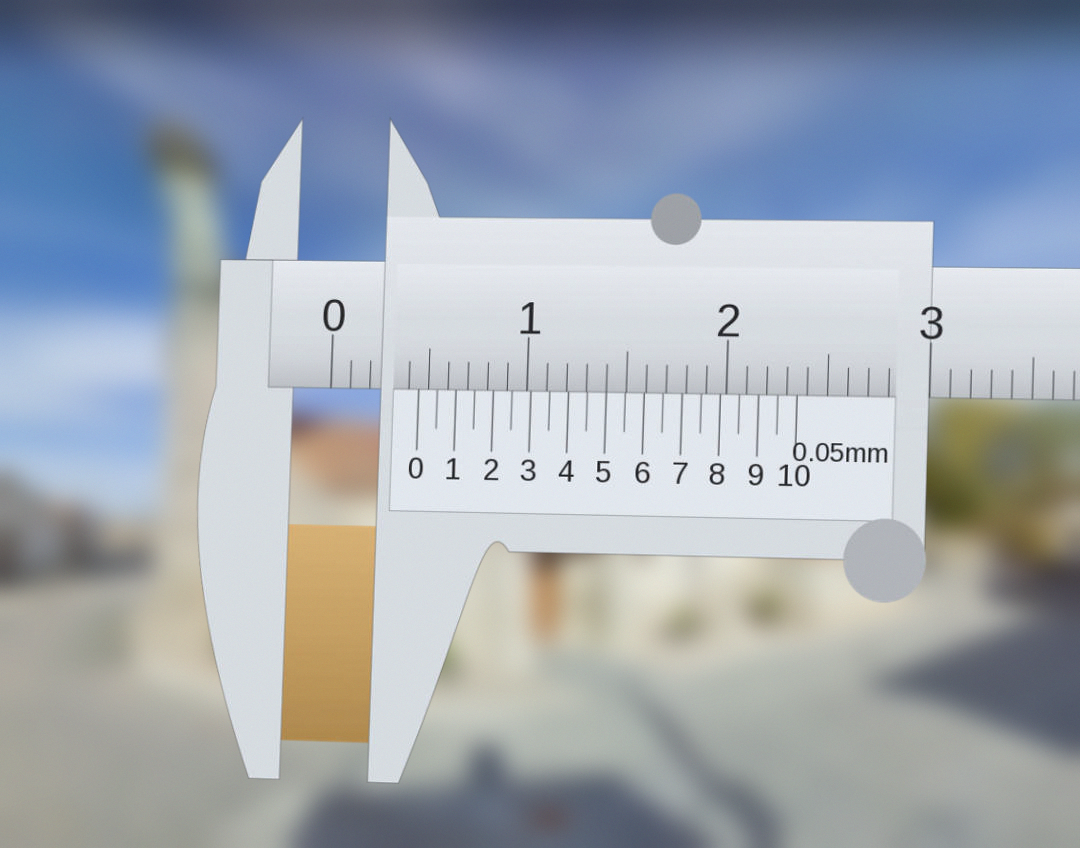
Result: 4.5 mm
